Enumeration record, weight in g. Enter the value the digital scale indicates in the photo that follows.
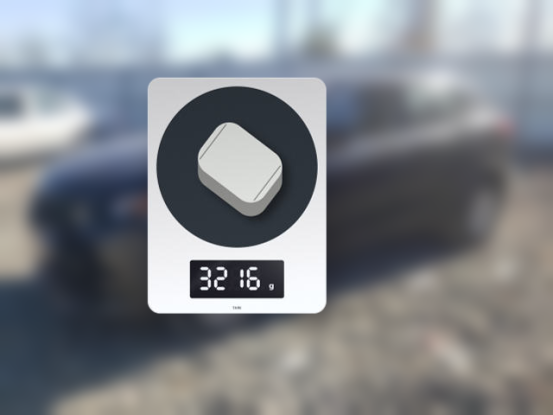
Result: 3216 g
